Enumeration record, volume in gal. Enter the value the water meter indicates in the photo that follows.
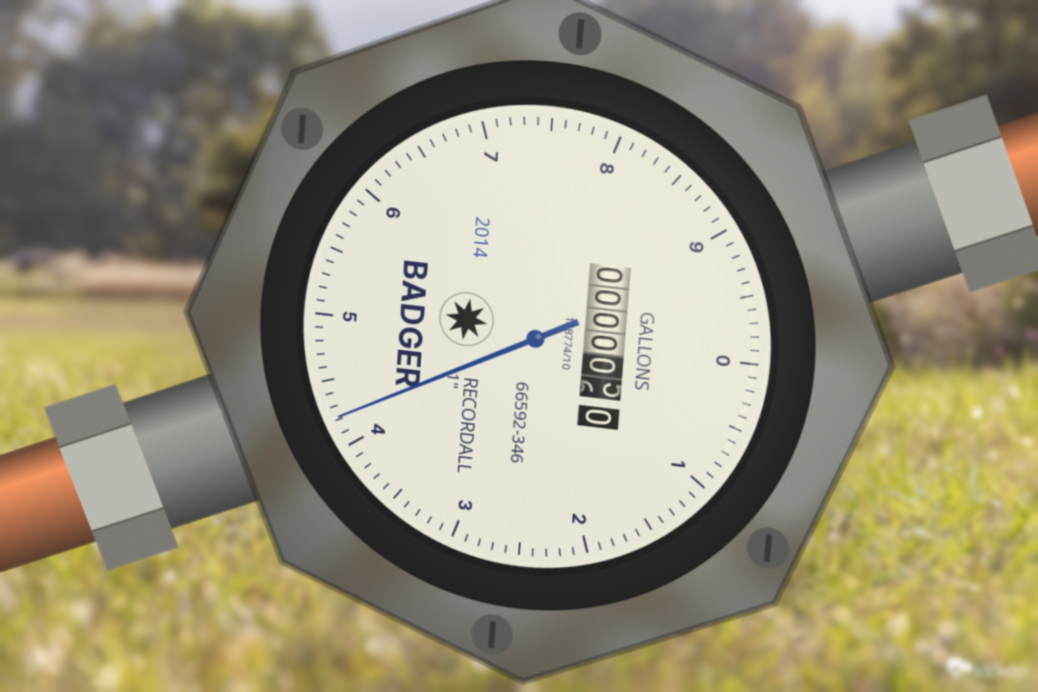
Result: 54.2 gal
